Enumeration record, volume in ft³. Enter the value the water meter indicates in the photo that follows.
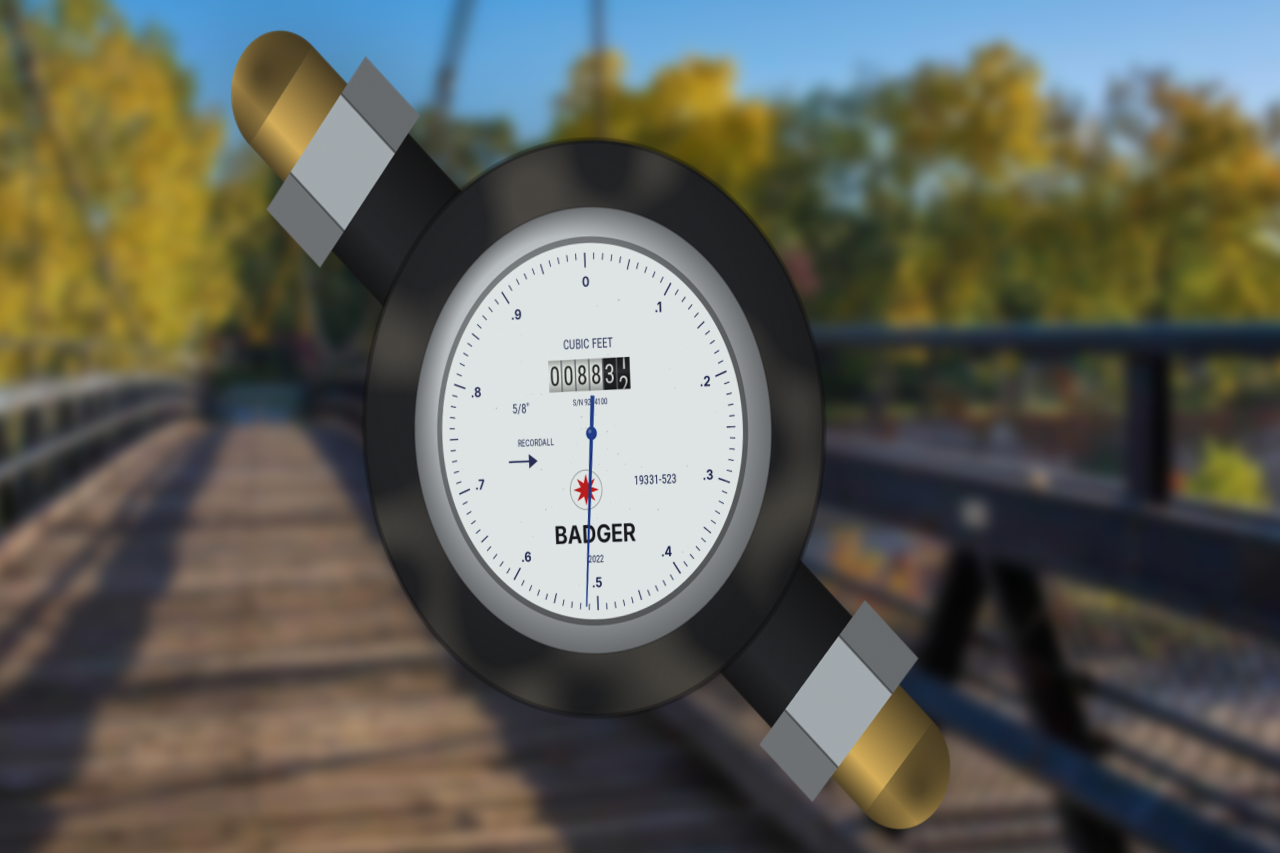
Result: 8831.51 ft³
